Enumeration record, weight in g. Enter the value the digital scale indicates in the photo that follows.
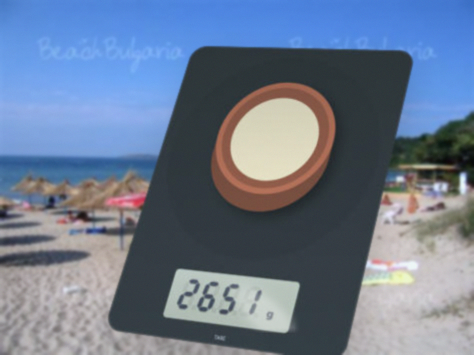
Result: 2651 g
